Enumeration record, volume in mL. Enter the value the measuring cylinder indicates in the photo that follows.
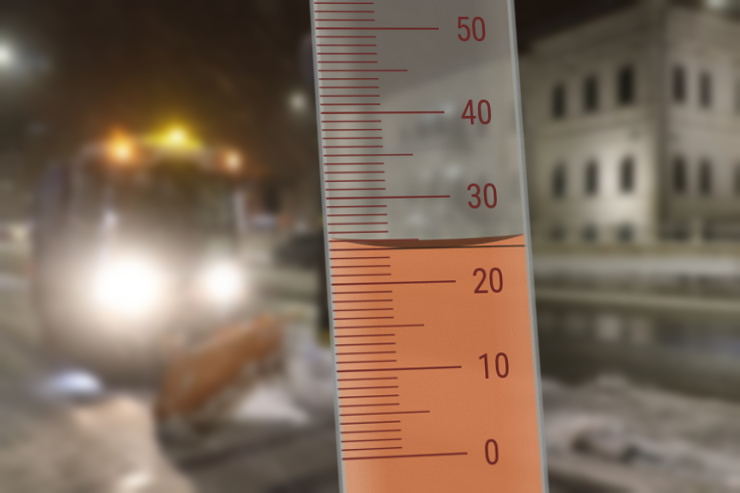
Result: 24 mL
